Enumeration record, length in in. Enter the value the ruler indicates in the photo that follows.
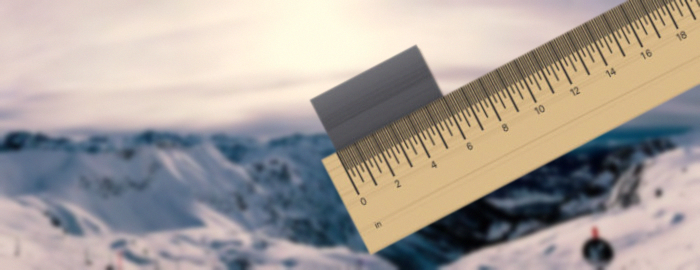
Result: 6 in
